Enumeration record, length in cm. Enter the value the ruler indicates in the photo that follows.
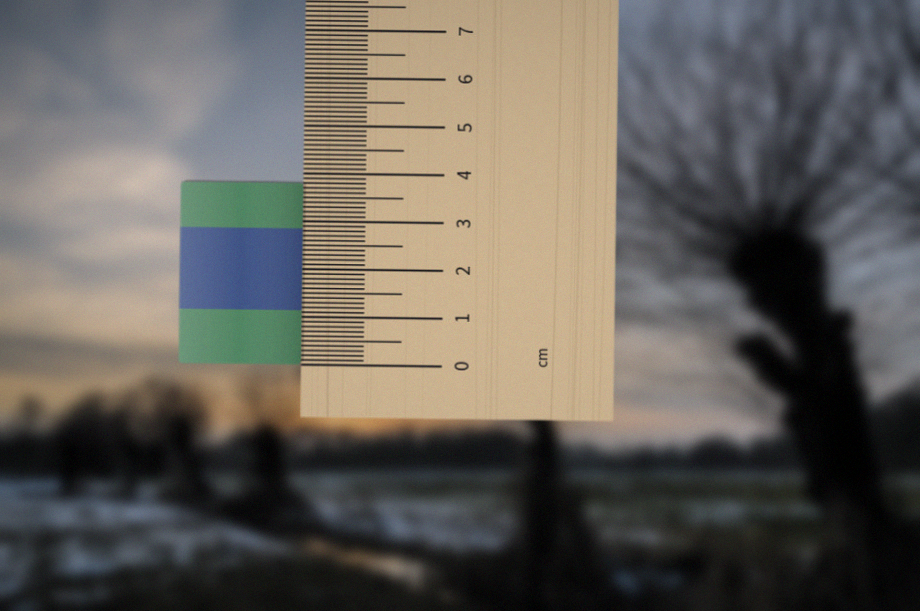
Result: 3.8 cm
